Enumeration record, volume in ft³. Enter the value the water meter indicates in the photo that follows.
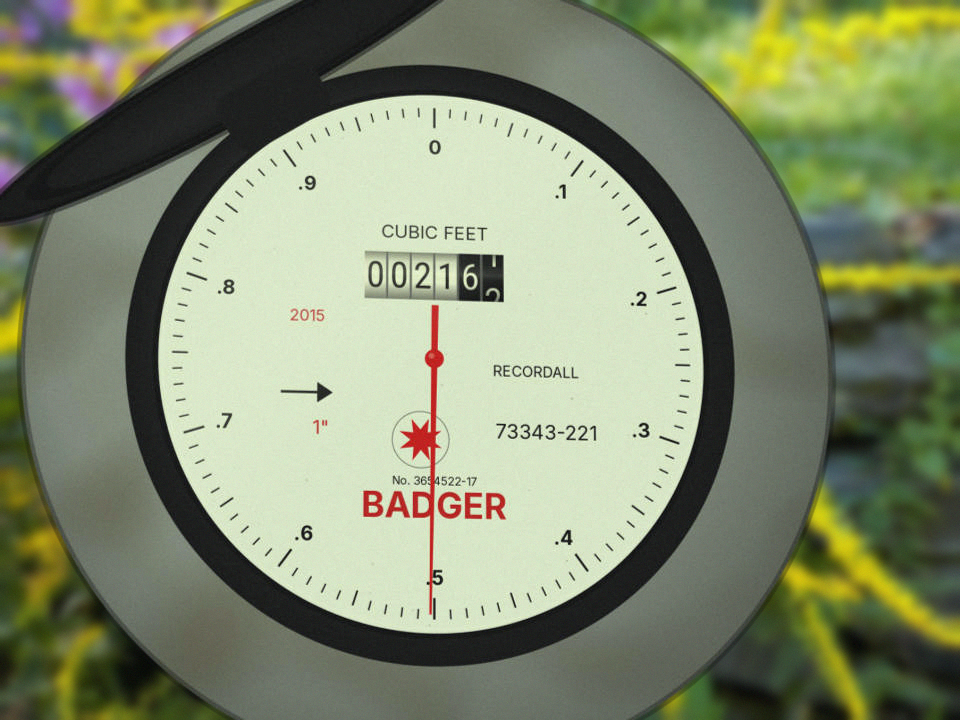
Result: 2161.50 ft³
